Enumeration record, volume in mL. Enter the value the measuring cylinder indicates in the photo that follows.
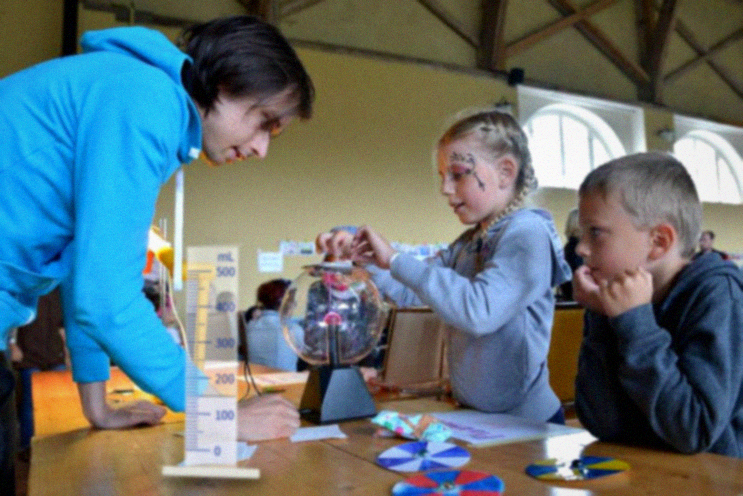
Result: 150 mL
